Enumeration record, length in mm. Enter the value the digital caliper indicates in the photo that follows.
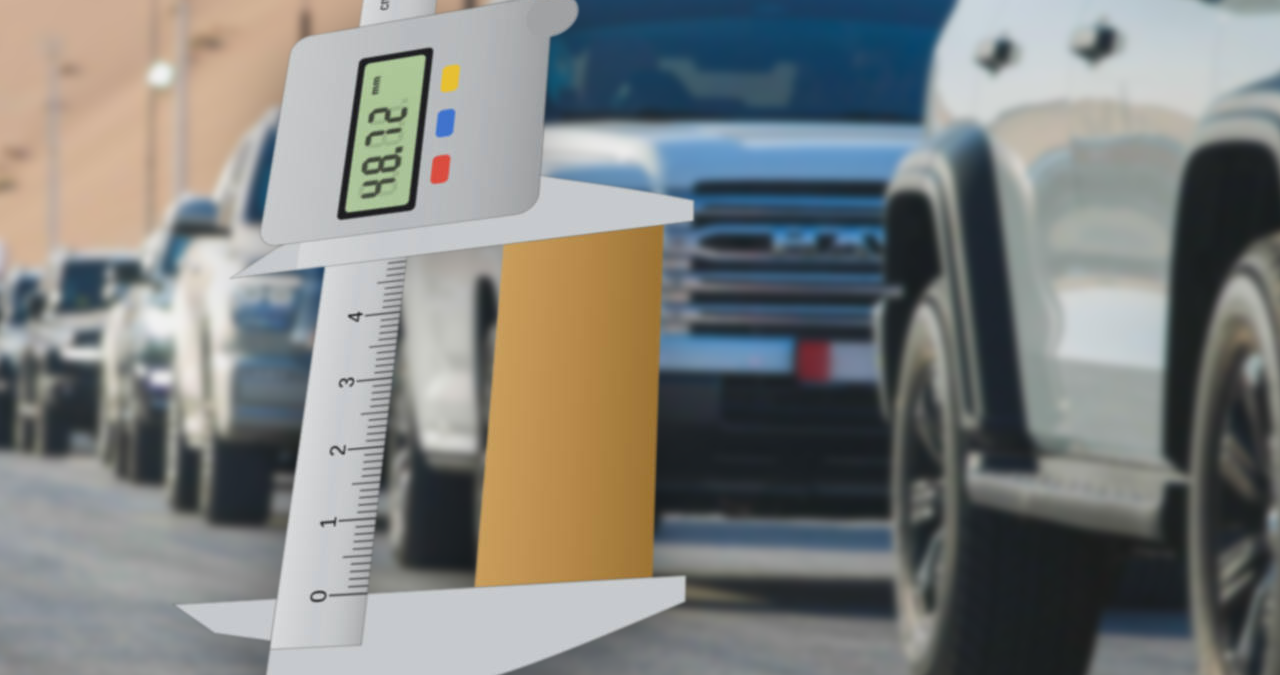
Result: 48.72 mm
